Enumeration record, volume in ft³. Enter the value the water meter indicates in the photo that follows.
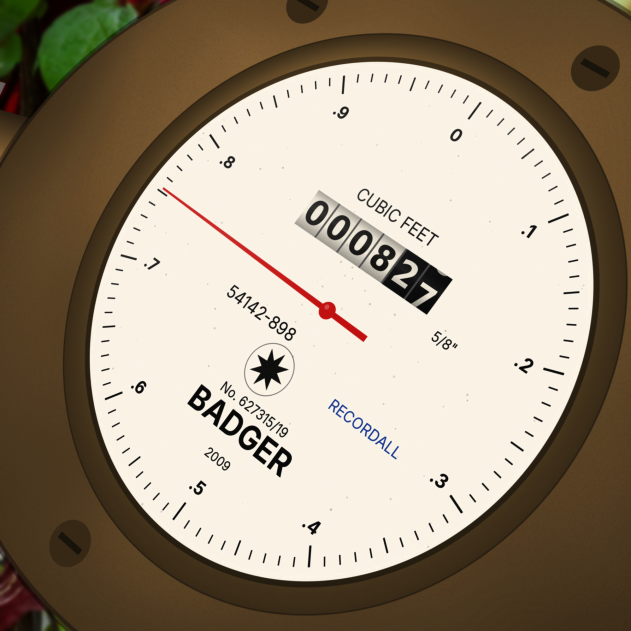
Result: 826.75 ft³
